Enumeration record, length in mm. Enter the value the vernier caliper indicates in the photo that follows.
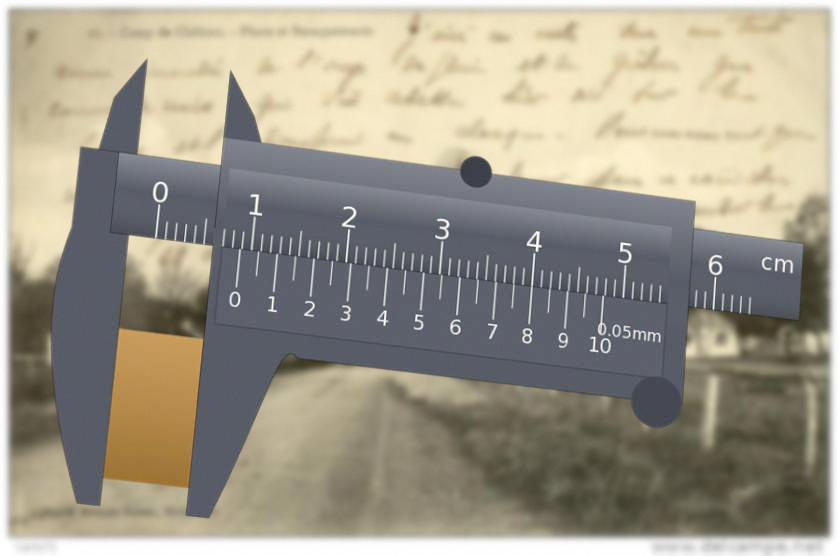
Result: 8.8 mm
